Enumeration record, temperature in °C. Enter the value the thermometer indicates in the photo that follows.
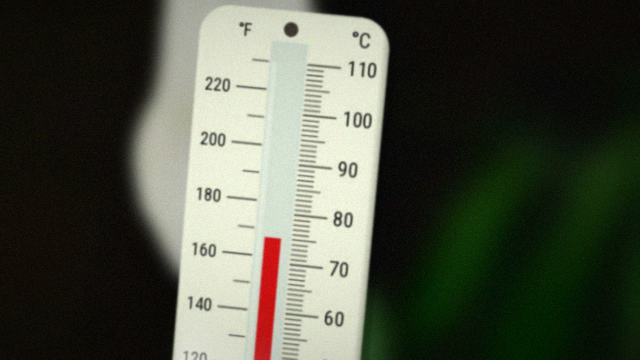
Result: 75 °C
